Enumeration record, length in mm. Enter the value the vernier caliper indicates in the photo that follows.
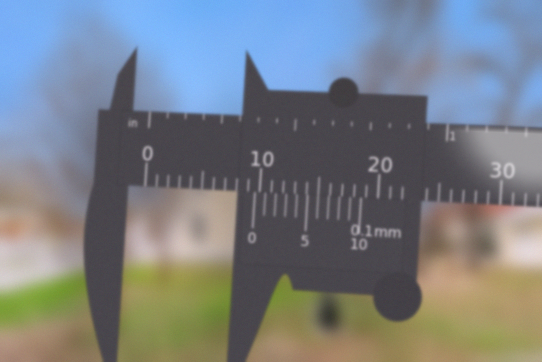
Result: 9.6 mm
